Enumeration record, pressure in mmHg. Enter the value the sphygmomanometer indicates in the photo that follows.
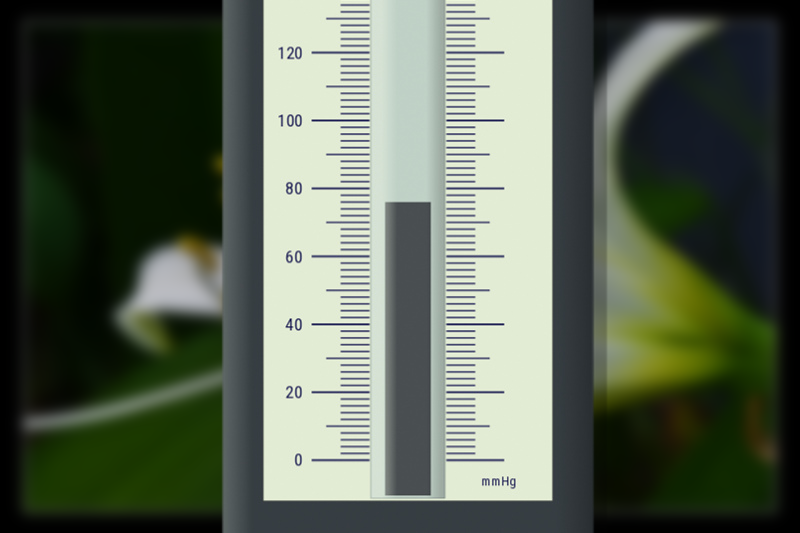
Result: 76 mmHg
